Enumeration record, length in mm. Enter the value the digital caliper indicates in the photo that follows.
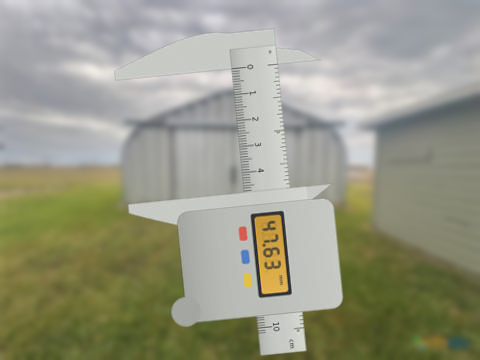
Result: 47.63 mm
